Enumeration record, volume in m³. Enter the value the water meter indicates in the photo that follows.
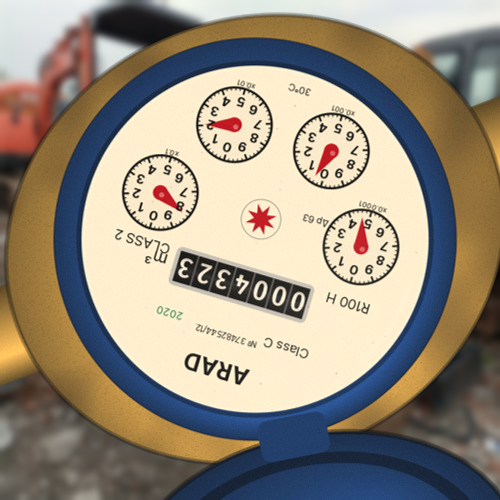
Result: 4323.8204 m³
